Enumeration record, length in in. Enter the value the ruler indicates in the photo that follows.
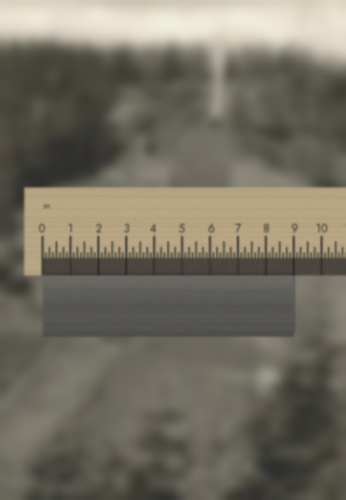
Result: 9 in
